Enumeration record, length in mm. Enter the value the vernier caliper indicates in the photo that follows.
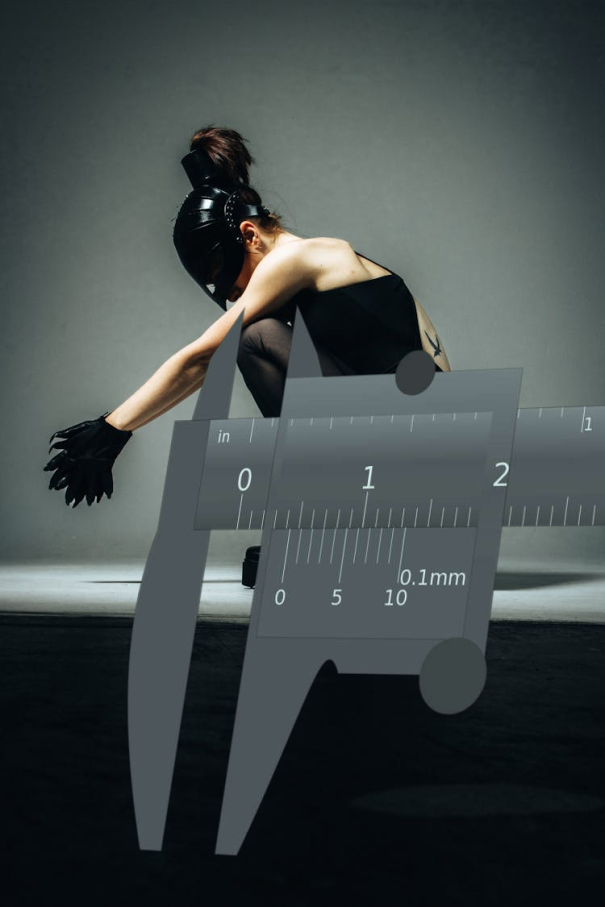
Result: 4.3 mm
